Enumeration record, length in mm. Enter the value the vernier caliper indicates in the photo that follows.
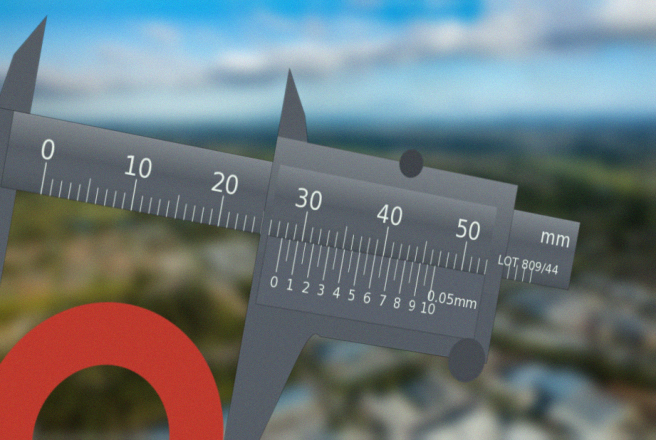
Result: 27.6 mm
